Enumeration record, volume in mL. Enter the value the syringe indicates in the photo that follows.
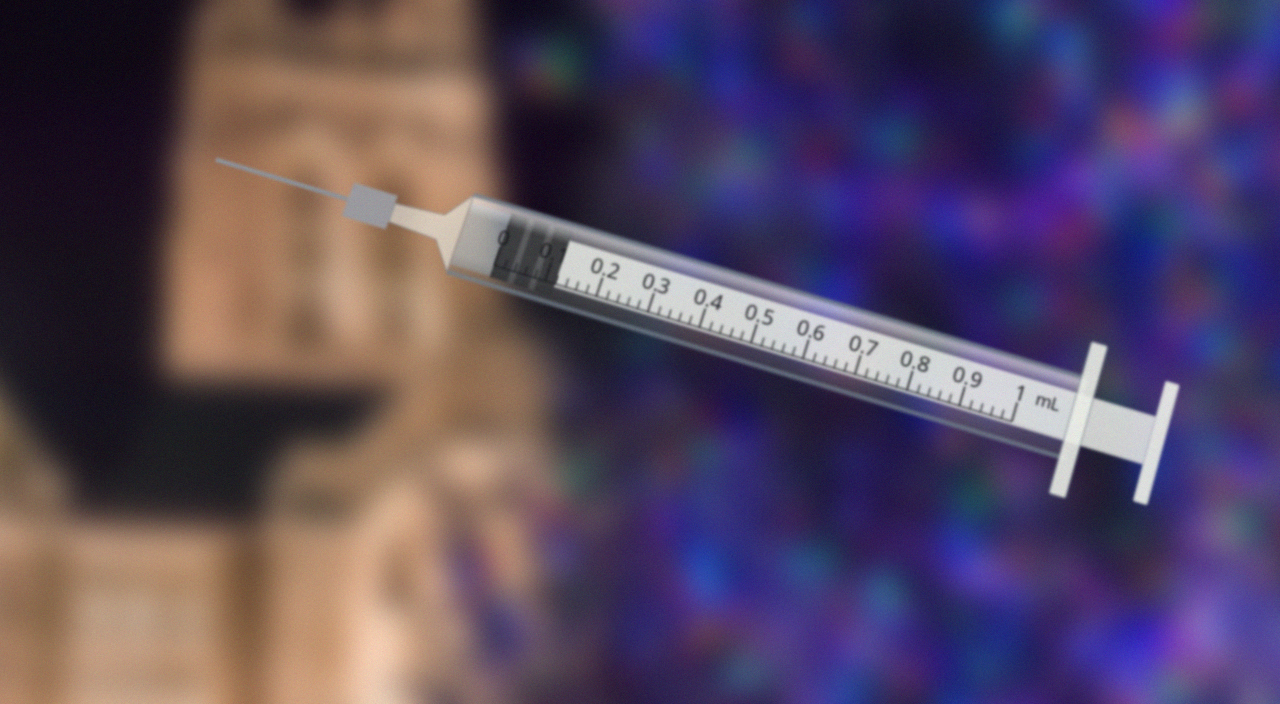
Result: 0 mL
